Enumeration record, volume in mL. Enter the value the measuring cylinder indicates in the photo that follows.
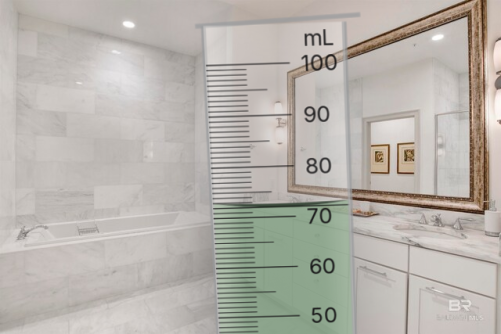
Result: 72 mL
